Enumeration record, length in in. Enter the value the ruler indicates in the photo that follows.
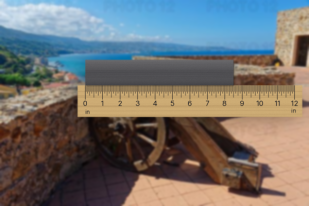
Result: 8.5 in
